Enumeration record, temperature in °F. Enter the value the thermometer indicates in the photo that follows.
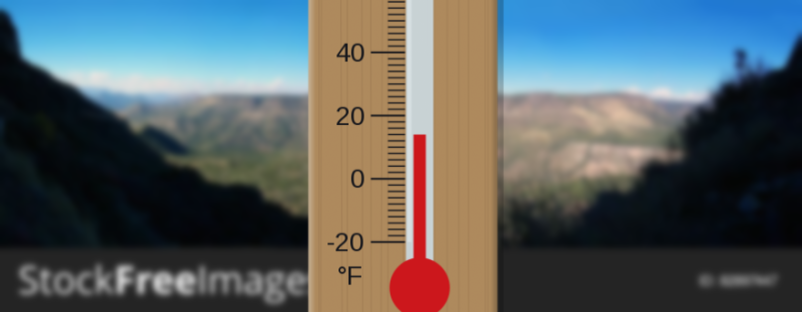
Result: 14 °F
